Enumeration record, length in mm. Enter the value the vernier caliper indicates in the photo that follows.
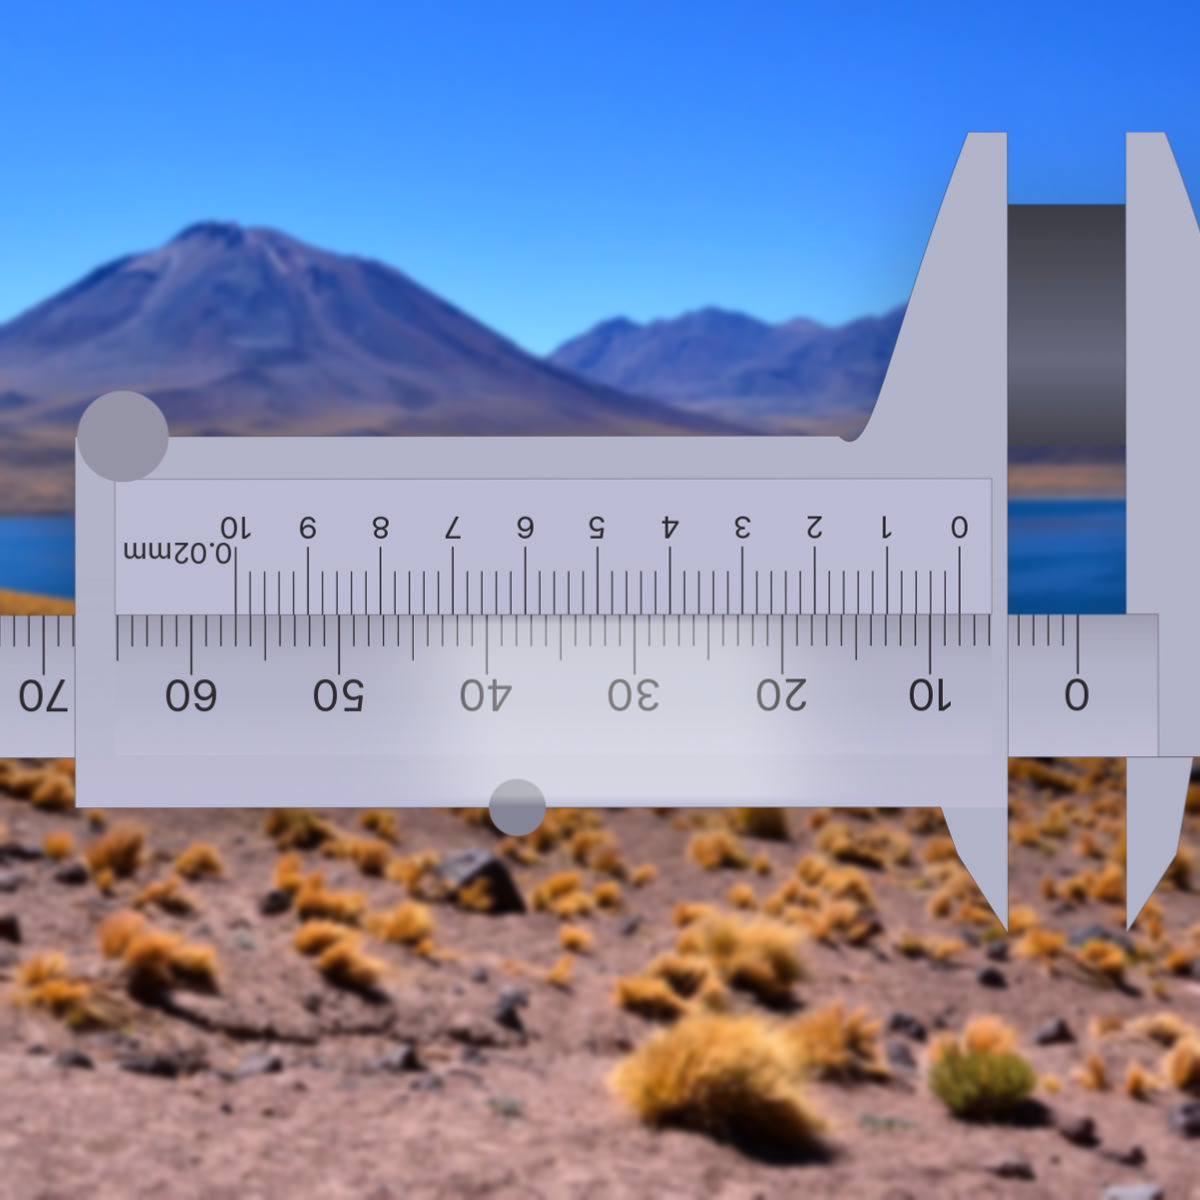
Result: 8.0 mm
